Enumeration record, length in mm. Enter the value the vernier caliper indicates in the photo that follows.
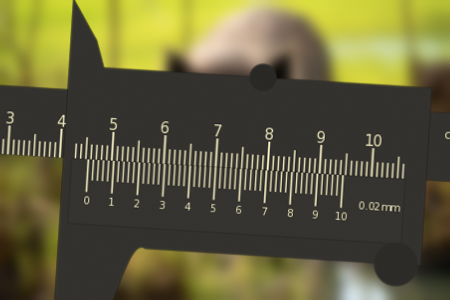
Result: 45.5 mm
